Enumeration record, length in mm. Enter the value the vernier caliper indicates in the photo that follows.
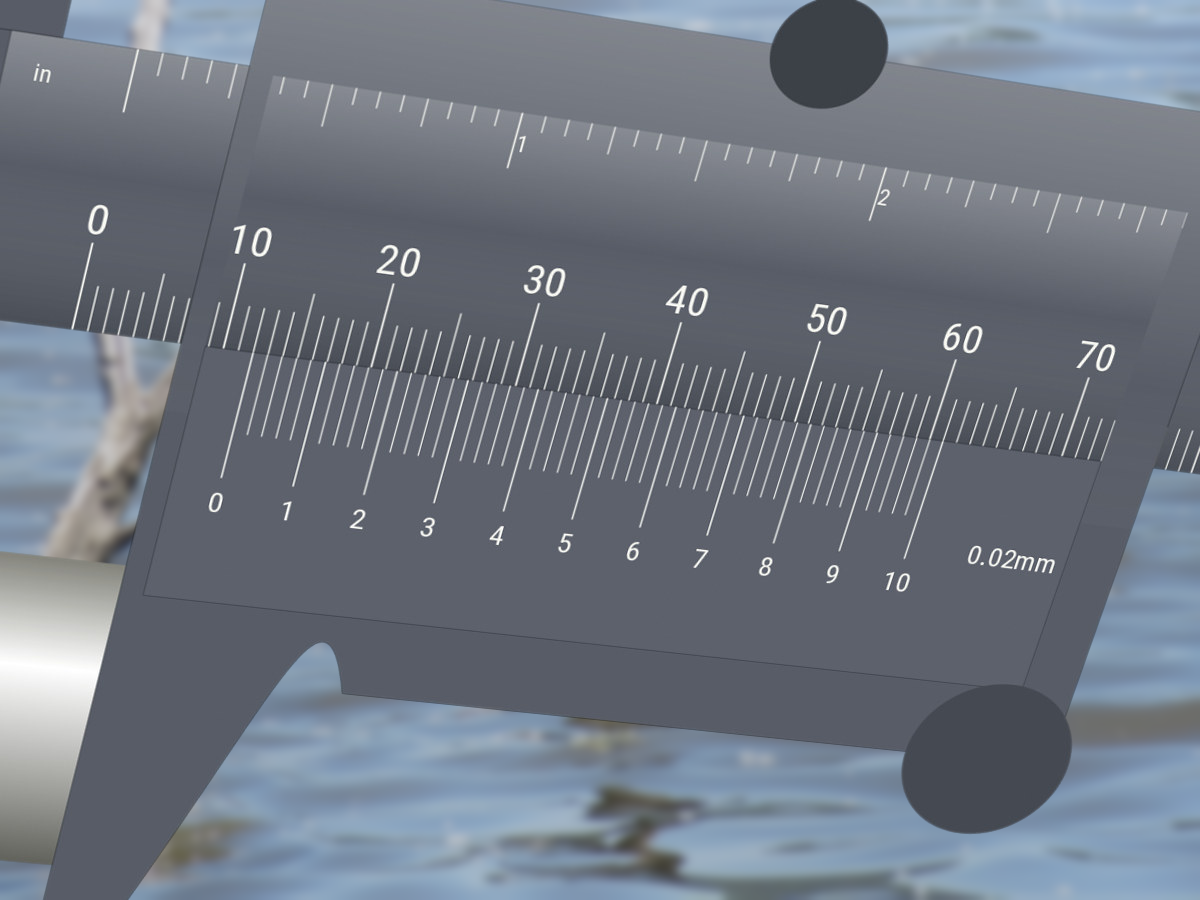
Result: 12.0 mm
